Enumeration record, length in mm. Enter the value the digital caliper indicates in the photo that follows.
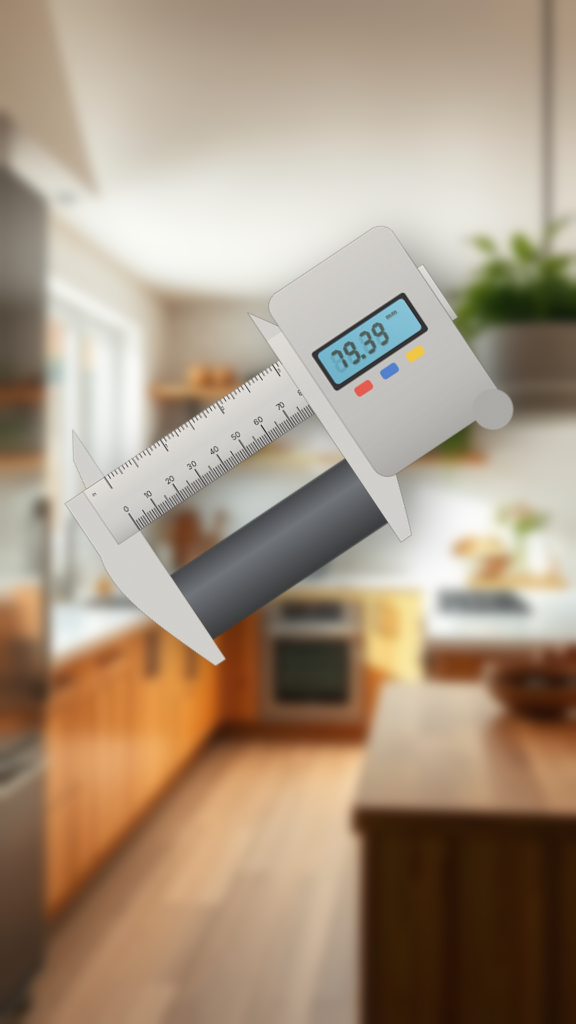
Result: 79.39 mm
